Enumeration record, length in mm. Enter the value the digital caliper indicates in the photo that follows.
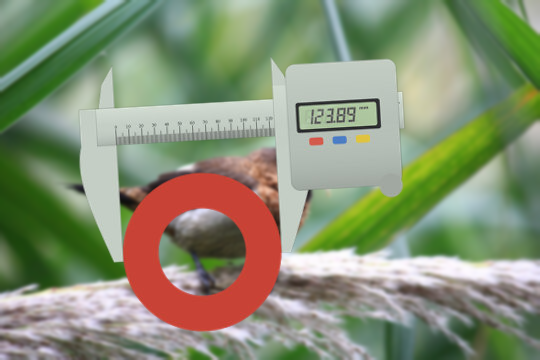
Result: 123.89 mm
